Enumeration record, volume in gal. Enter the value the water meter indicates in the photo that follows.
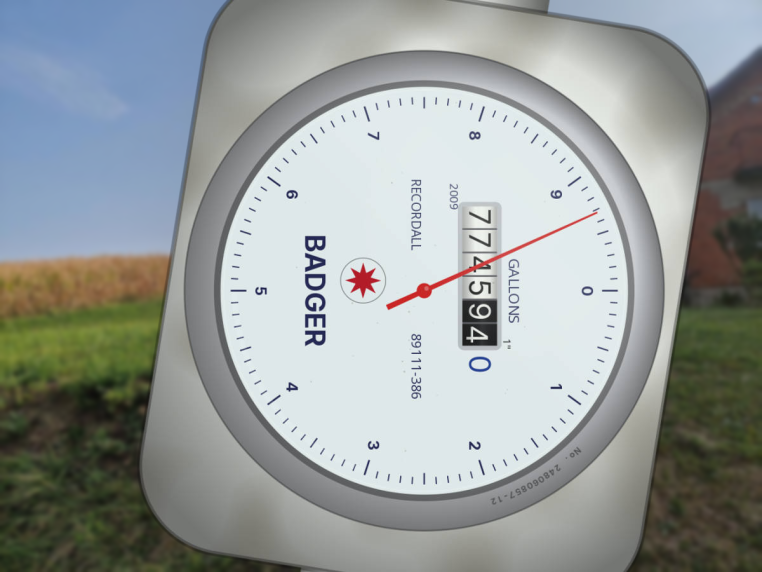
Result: 7745939.3 gal
